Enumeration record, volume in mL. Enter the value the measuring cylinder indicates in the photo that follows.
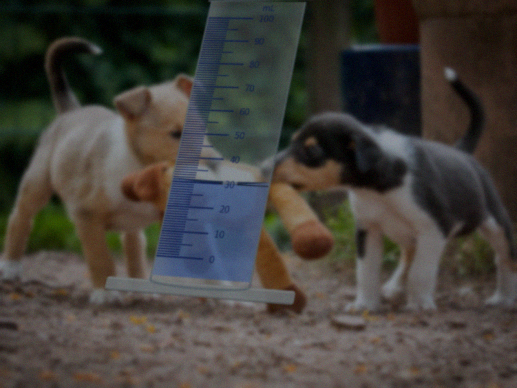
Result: 30 mL
